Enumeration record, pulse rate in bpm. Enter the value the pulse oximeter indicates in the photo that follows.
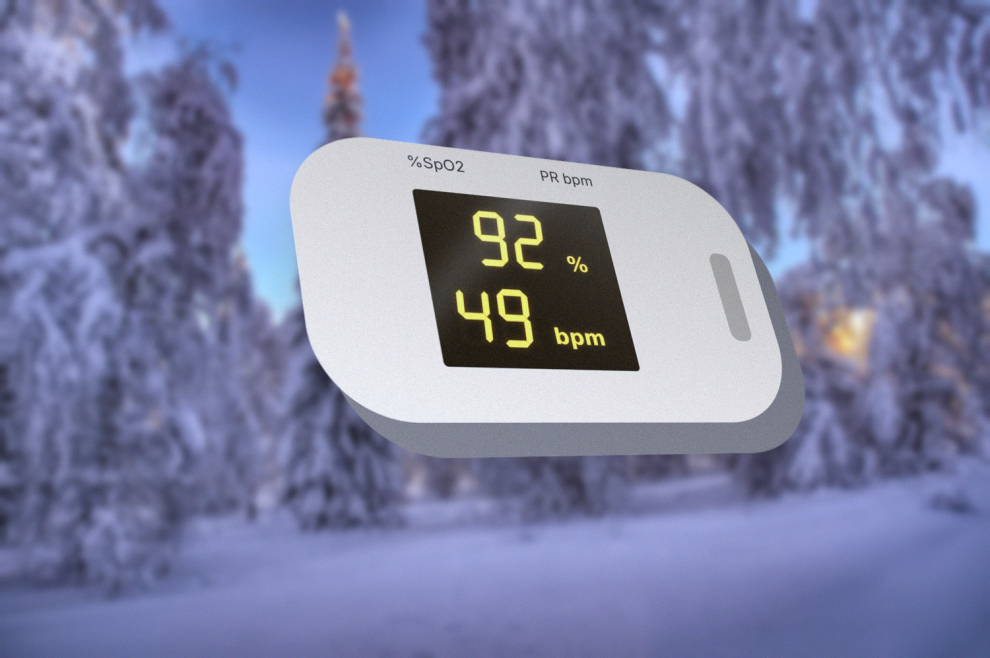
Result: 49 bpm
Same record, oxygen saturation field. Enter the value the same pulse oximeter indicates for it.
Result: 92 %
